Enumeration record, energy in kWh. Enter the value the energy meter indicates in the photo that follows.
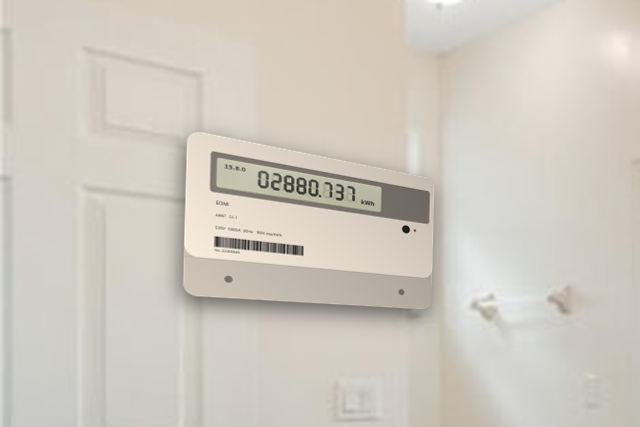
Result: 2880.737 kWh
